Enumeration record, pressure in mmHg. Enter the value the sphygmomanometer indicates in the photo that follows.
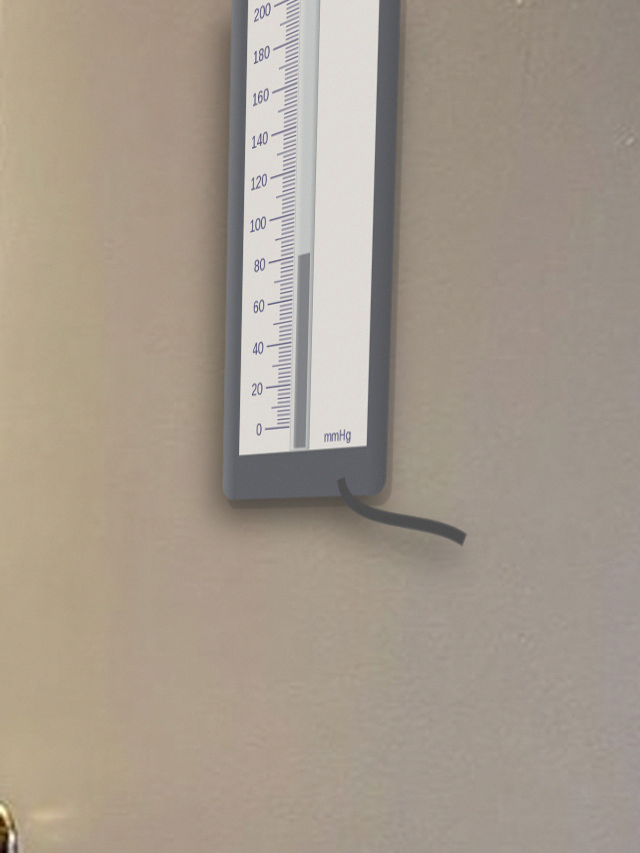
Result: 80 mmHg
